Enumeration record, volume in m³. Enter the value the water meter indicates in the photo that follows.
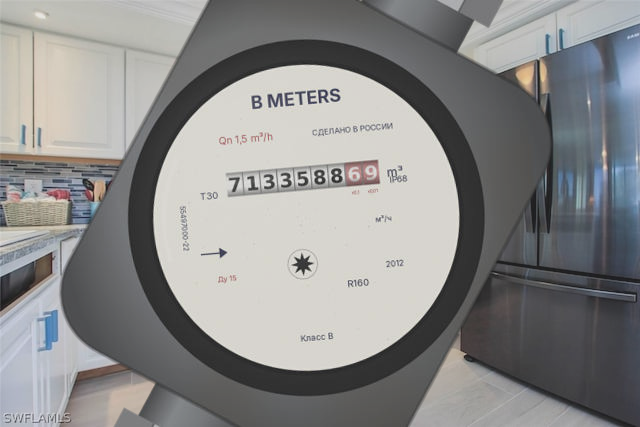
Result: 7133588.69 m³
